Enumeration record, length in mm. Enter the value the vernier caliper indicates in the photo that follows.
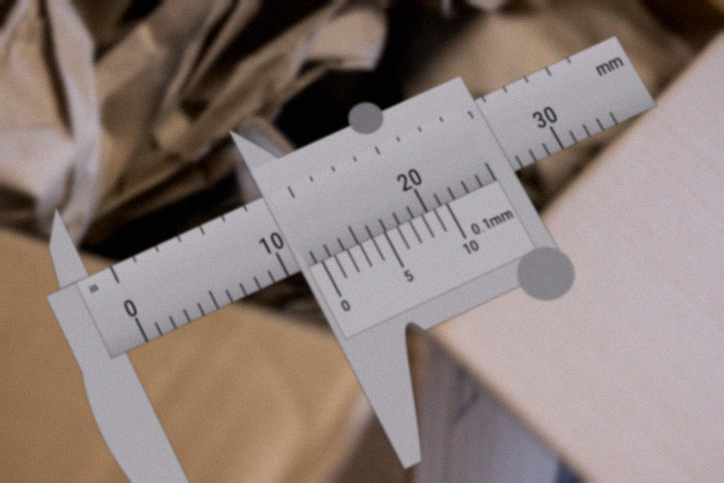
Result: 12.4 mm
